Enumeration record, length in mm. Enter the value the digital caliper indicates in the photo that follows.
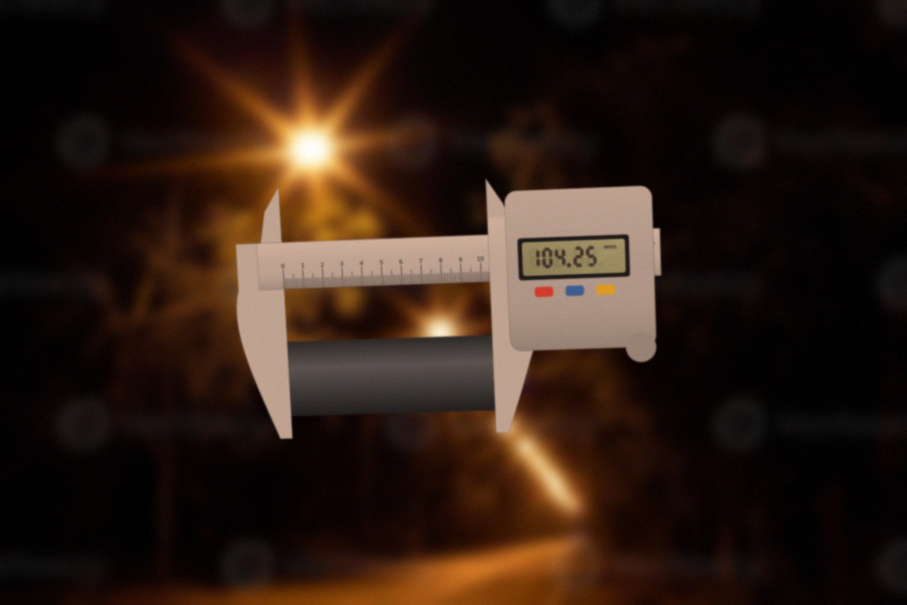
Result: 104.25 mm
